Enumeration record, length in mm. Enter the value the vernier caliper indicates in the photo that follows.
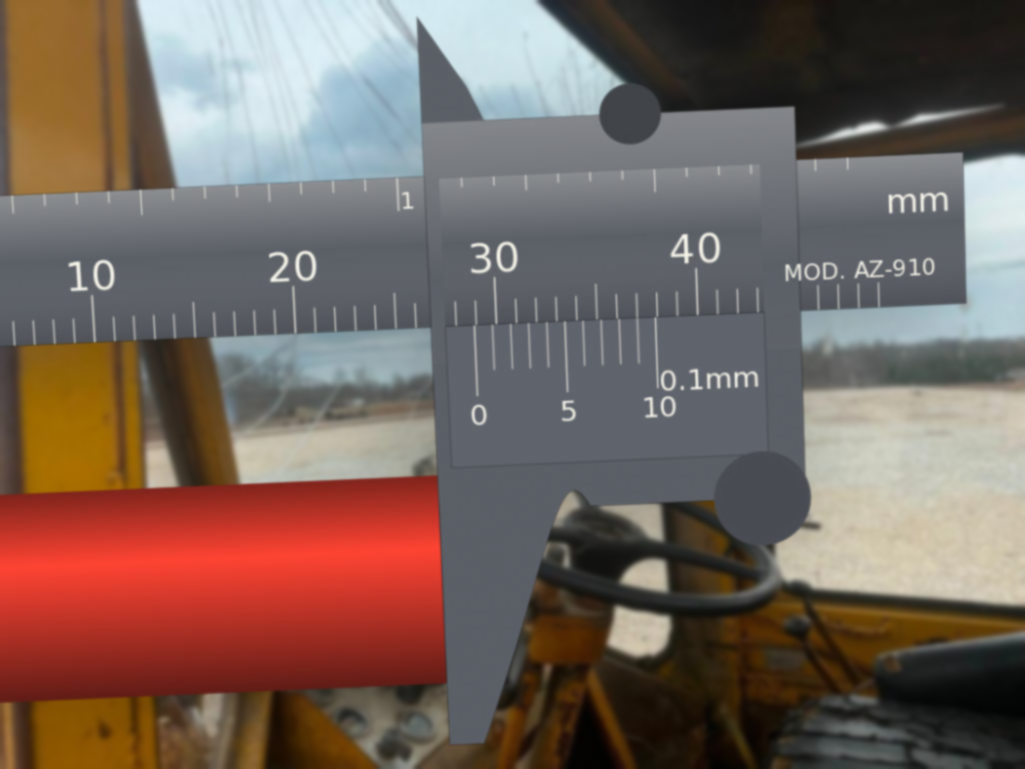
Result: 28.9 mm
